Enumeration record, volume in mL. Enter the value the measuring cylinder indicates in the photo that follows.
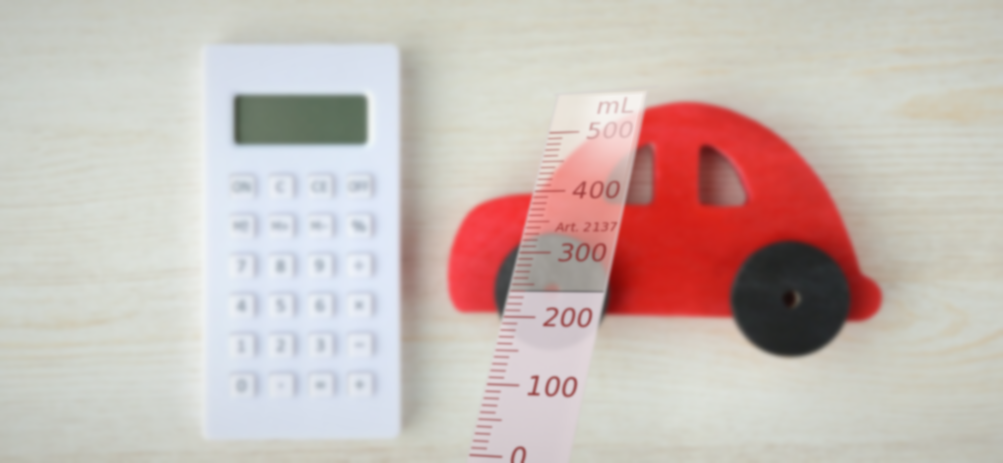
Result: 240 mL
